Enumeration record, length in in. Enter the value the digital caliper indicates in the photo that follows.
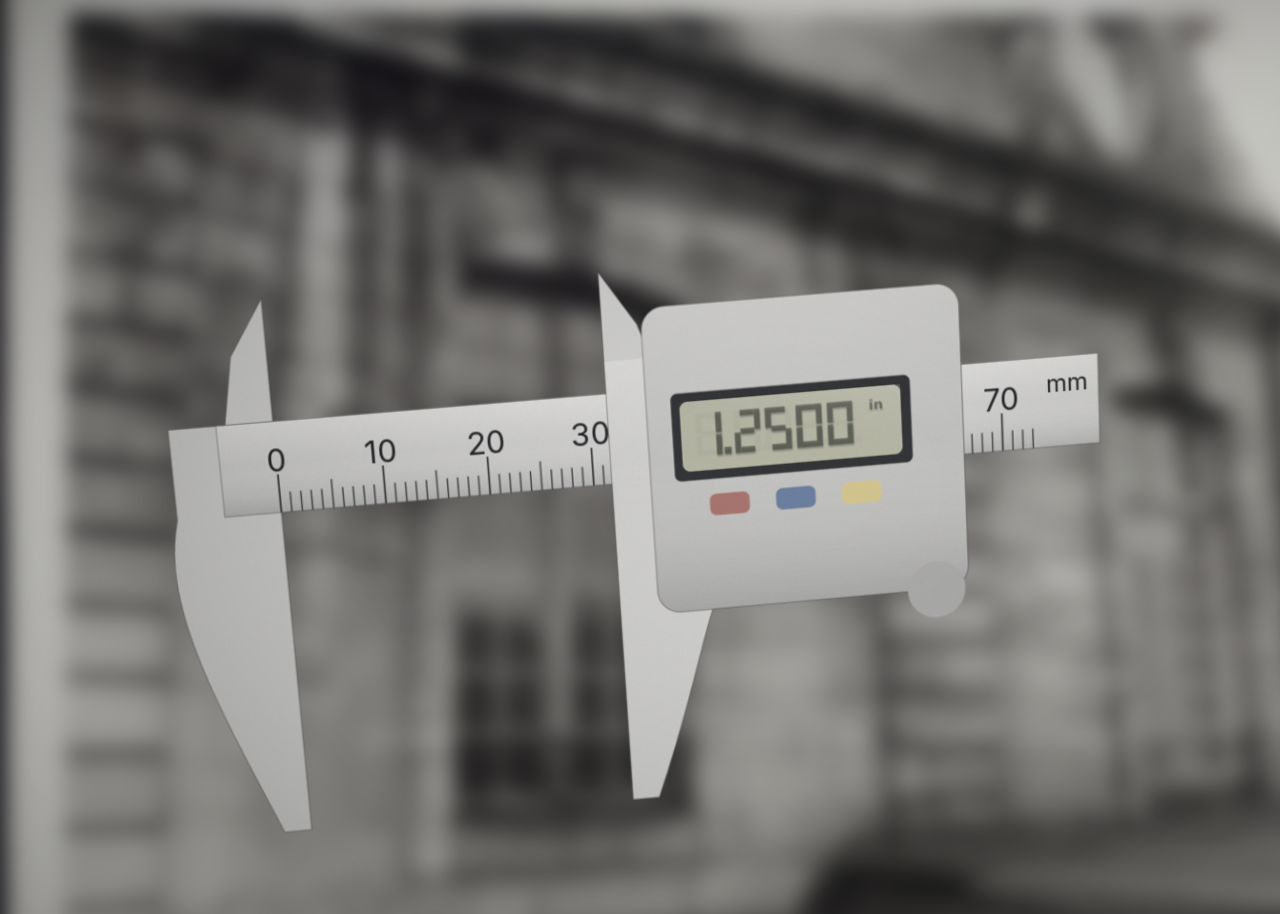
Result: 1.2500 in
